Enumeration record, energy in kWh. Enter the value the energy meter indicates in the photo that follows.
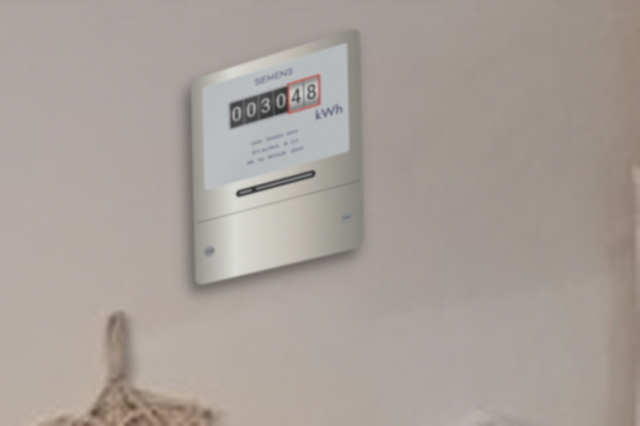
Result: 30.48 kWh
